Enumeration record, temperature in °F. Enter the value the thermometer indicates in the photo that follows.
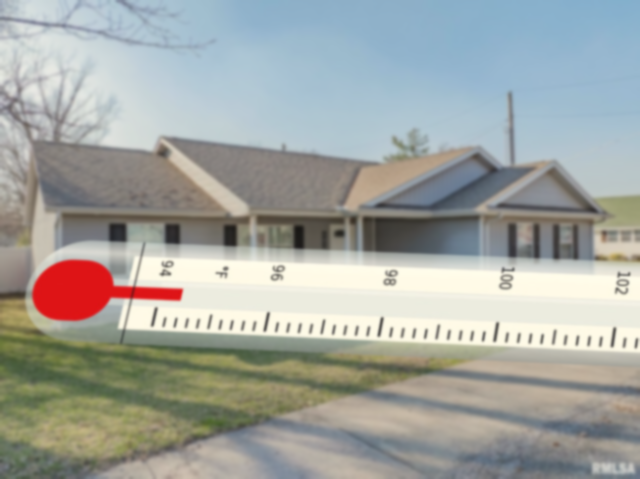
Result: 94.4 °F
